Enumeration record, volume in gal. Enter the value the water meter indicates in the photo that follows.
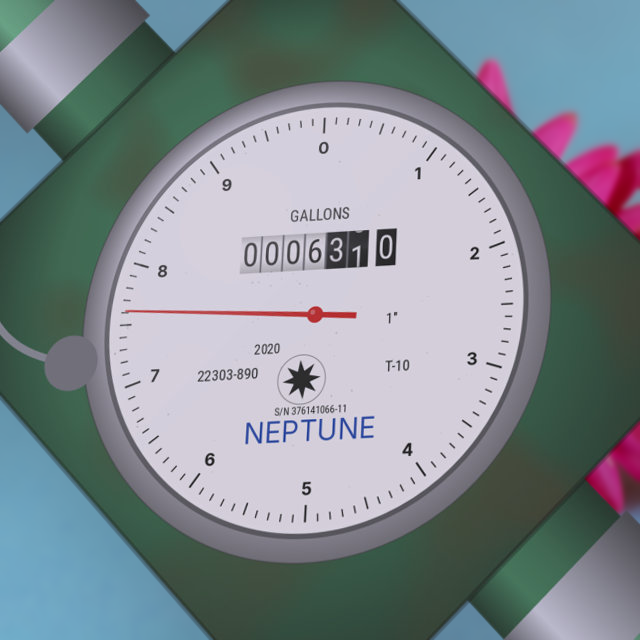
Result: 6307.6 gal
